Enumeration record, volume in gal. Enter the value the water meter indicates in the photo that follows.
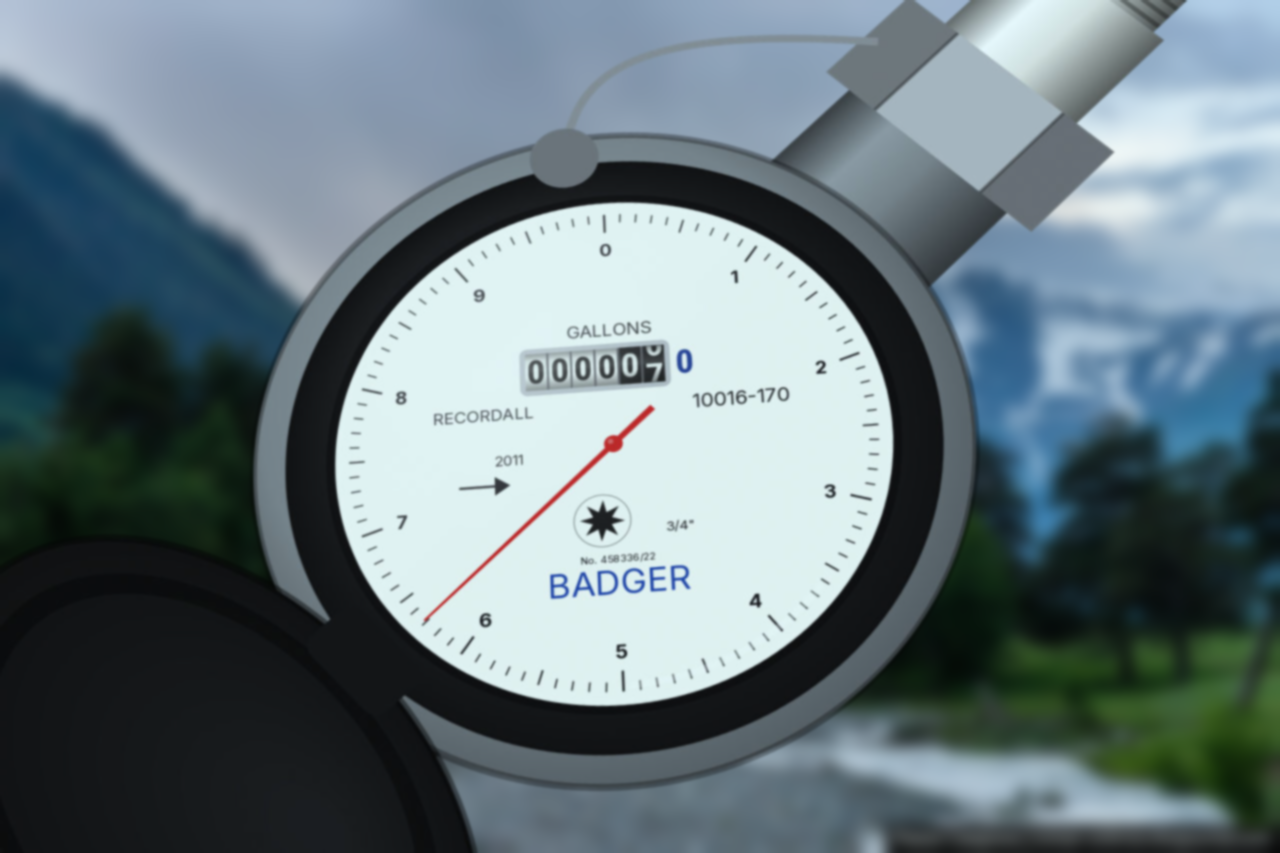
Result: 66.3 gal
